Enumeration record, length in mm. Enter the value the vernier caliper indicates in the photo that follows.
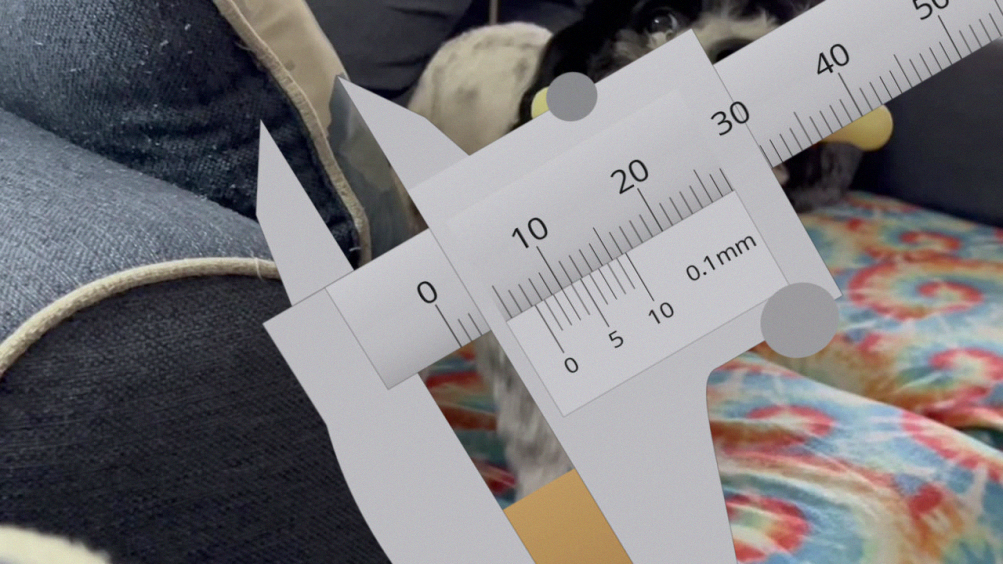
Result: 7.3 mm
